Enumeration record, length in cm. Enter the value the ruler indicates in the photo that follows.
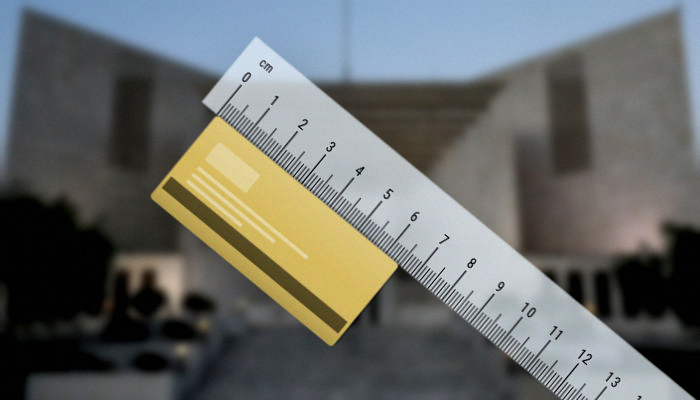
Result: 6.5 cm
